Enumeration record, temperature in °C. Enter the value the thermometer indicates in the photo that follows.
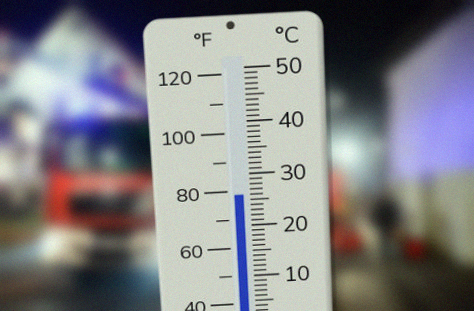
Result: 26 °C
